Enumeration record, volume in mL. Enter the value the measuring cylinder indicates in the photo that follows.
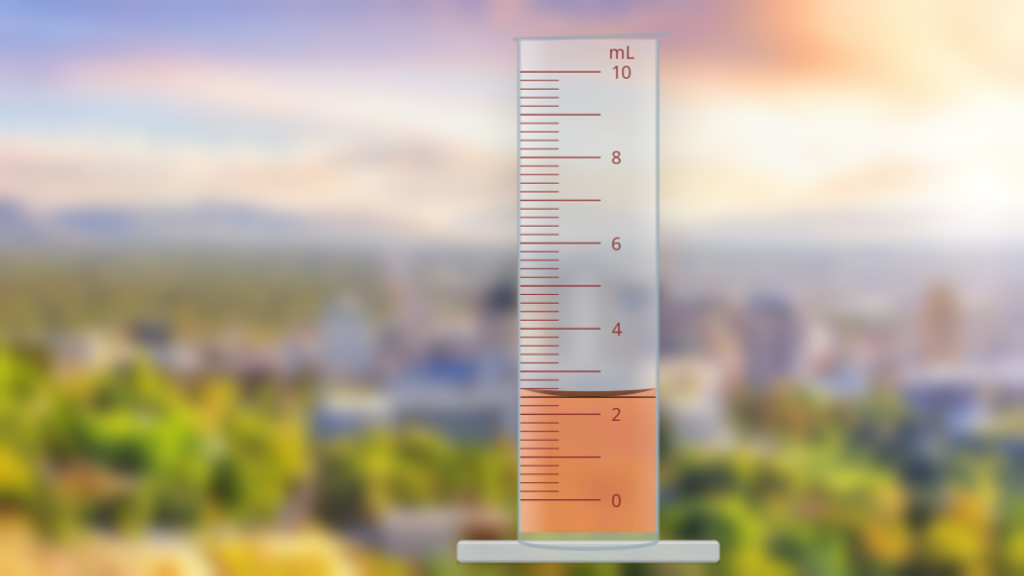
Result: 2.4 mL
